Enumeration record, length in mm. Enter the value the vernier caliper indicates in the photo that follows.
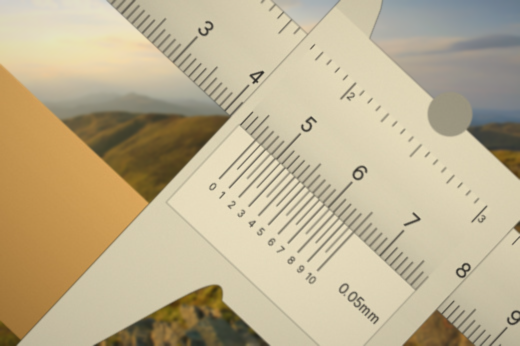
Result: 46.0 mm
